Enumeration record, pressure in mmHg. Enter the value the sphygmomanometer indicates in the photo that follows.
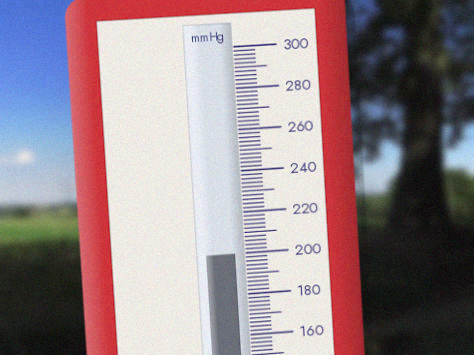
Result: 200 mmHg
